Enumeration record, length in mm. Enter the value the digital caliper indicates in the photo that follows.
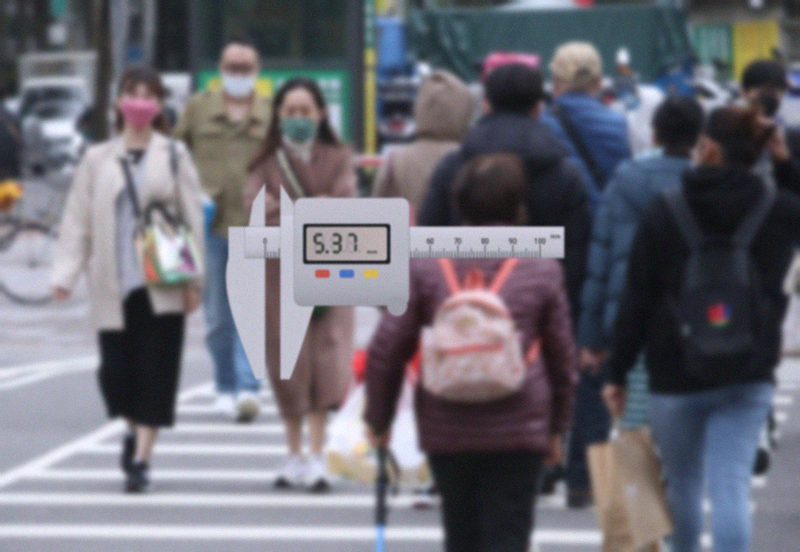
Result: 5.37 mm
